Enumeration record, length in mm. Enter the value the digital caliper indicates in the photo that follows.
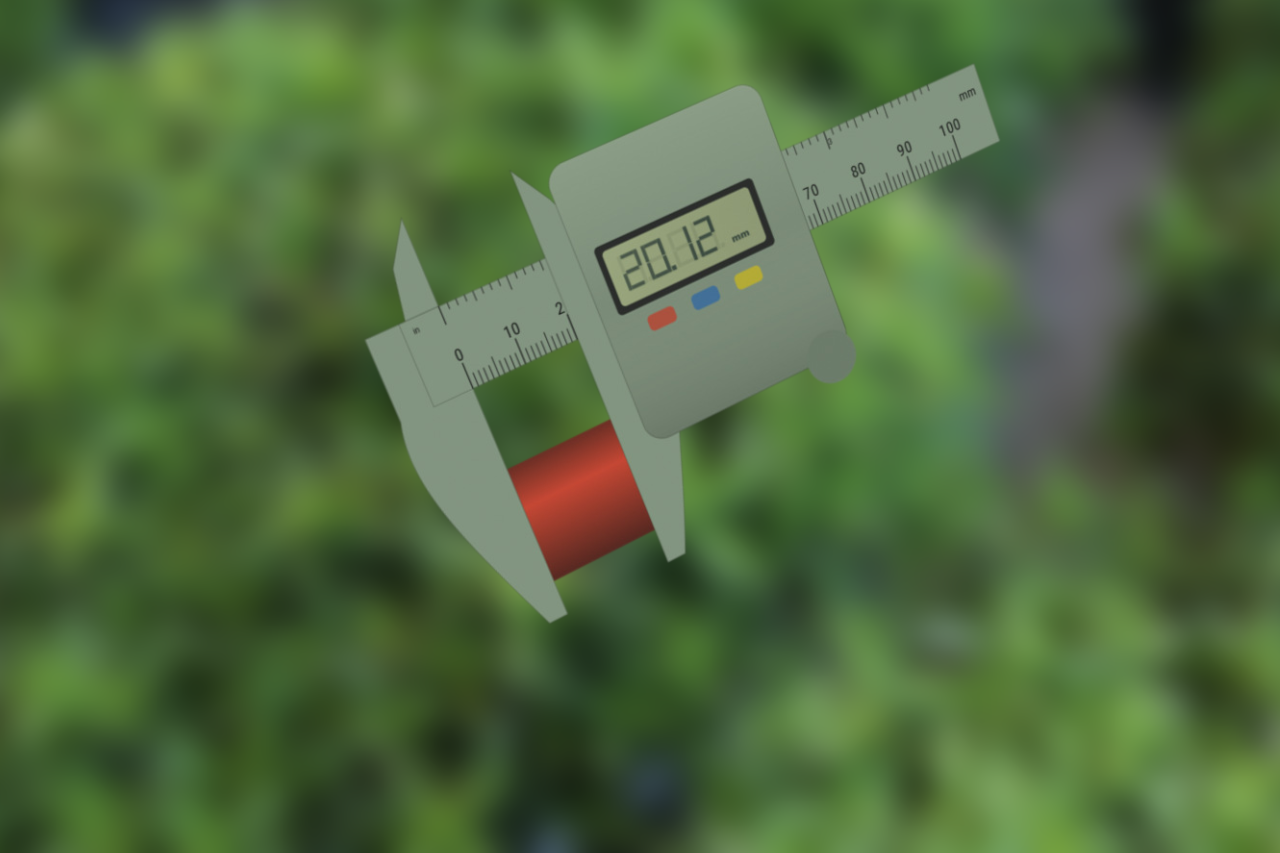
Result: 20.12 mm
